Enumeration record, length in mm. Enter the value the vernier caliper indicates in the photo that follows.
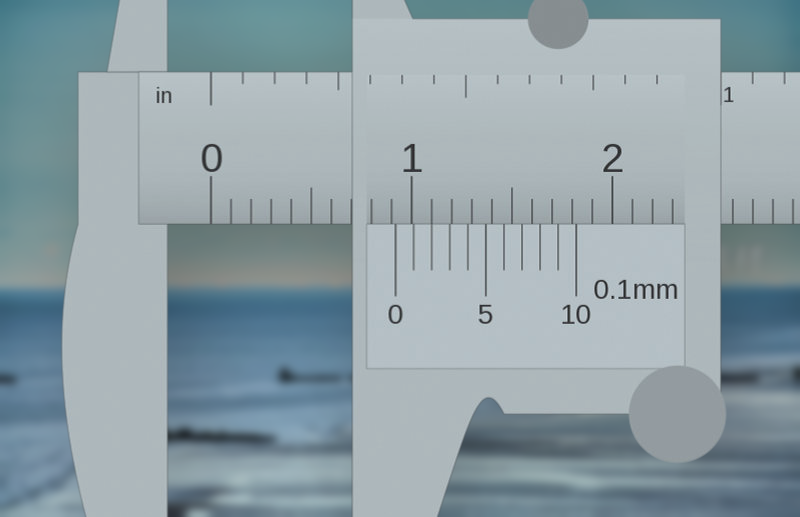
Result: 9.2 mm
